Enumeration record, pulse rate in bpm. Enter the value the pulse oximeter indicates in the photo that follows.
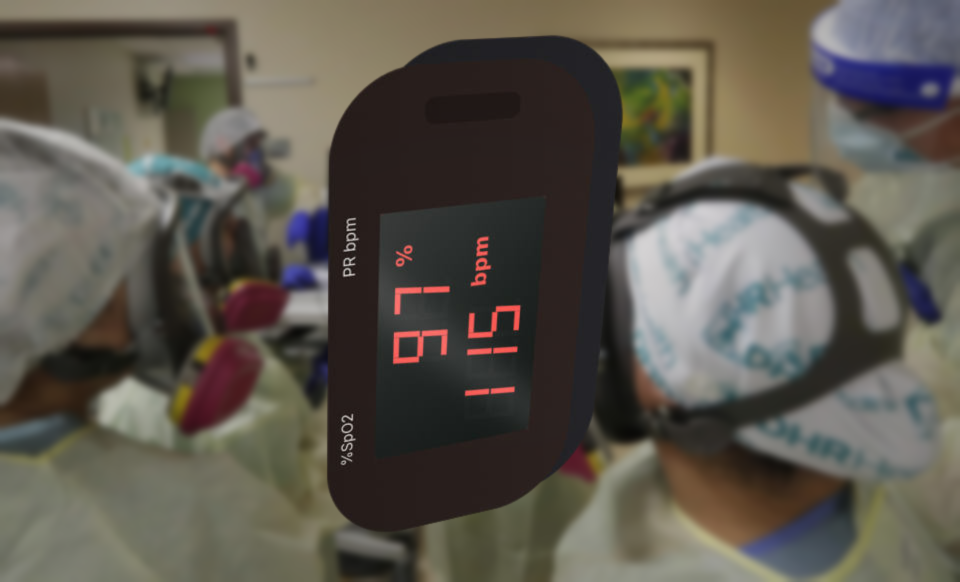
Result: 115 bpm
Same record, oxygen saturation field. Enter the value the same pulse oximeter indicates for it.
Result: 97 %
